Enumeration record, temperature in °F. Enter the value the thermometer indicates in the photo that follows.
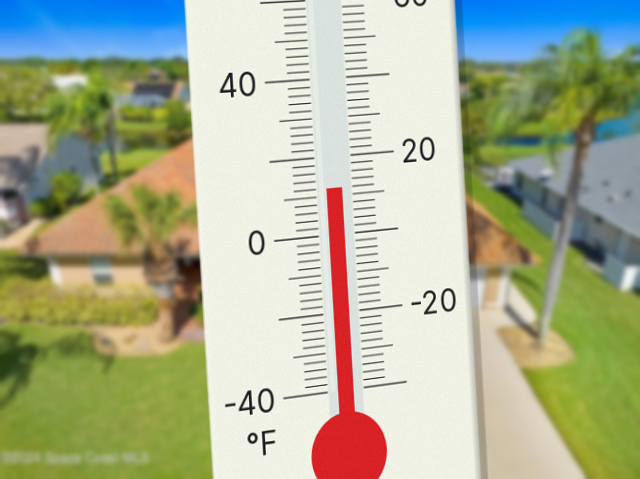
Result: 12 °F
